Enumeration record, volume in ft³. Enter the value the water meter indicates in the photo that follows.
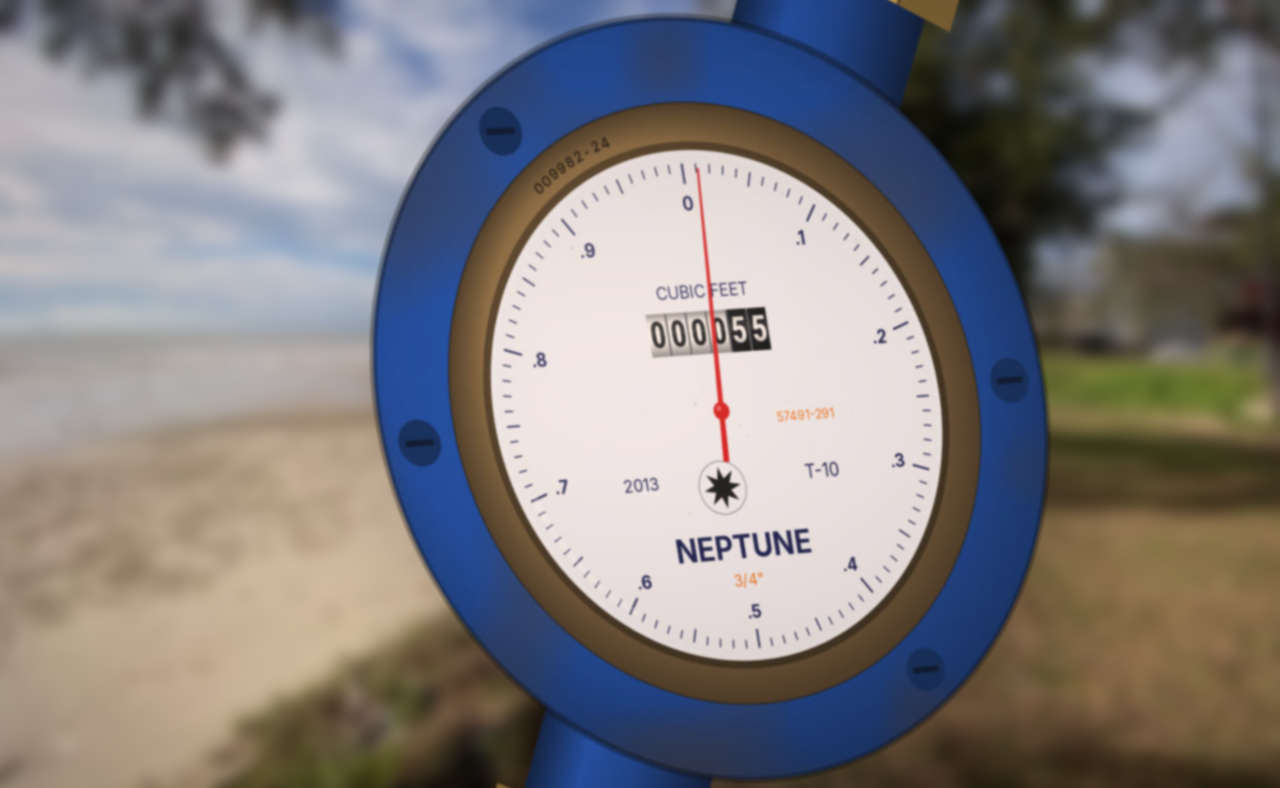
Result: 55.01 ft³
